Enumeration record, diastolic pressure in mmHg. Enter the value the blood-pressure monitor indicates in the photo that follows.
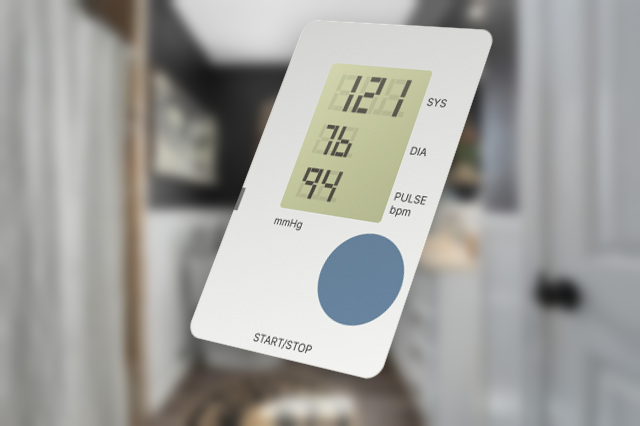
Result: 76 mmHg
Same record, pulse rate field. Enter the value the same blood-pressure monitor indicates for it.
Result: 94 bpm
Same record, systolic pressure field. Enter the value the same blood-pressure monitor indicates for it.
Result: 121 mmHg
